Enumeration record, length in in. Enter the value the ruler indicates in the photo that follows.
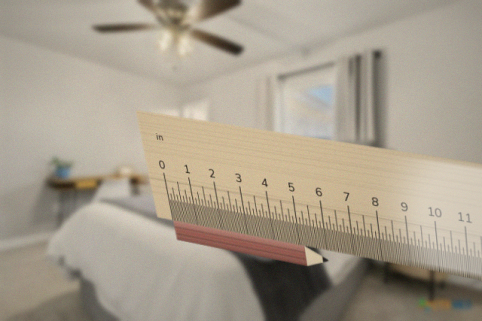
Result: 6 in
